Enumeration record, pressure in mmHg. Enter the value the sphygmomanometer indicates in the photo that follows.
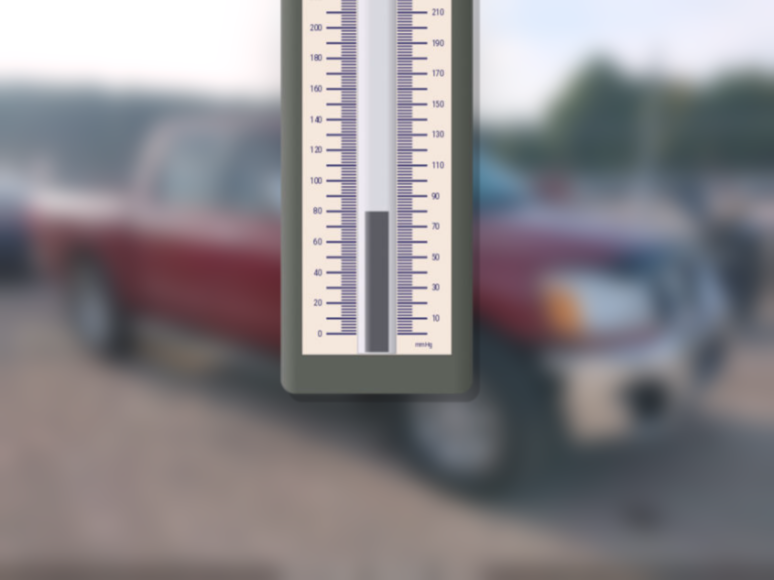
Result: 80 mmHg
